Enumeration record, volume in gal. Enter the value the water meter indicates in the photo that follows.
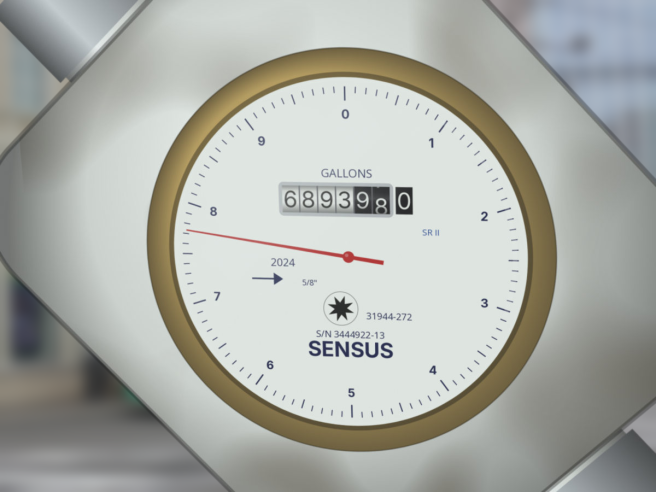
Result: 6893977.7 gal
